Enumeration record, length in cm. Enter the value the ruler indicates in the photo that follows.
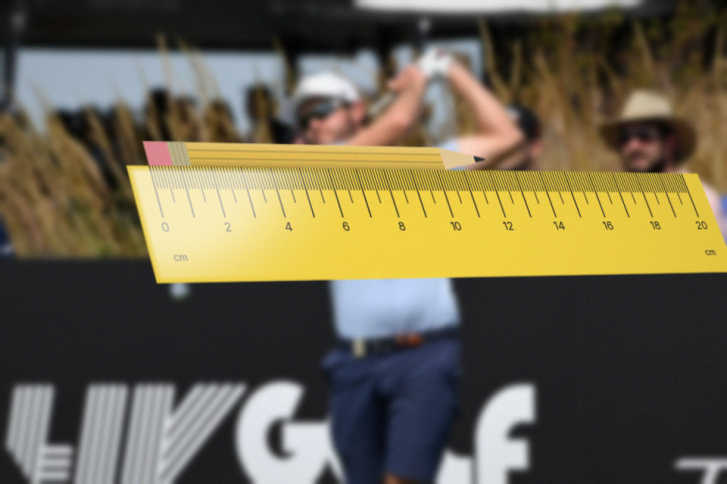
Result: 12 cm
